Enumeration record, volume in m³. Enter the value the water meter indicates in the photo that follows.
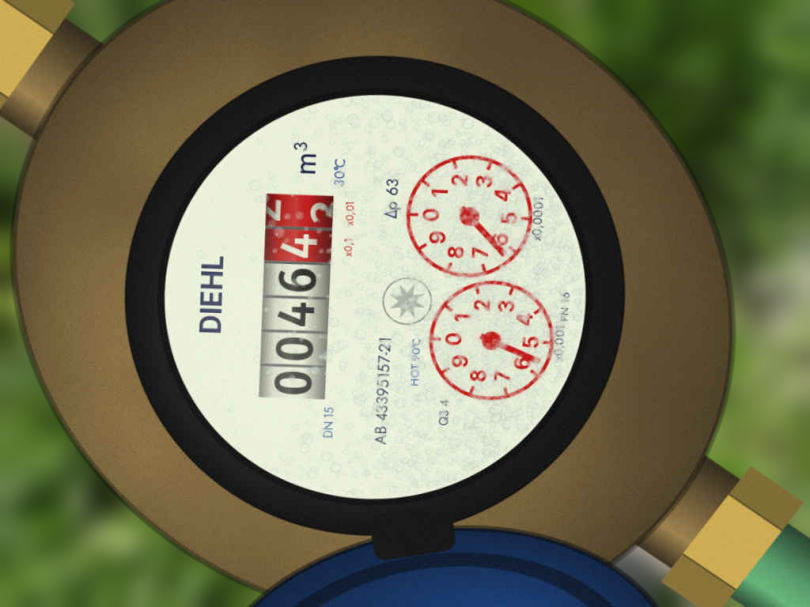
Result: 46.4256 m³
